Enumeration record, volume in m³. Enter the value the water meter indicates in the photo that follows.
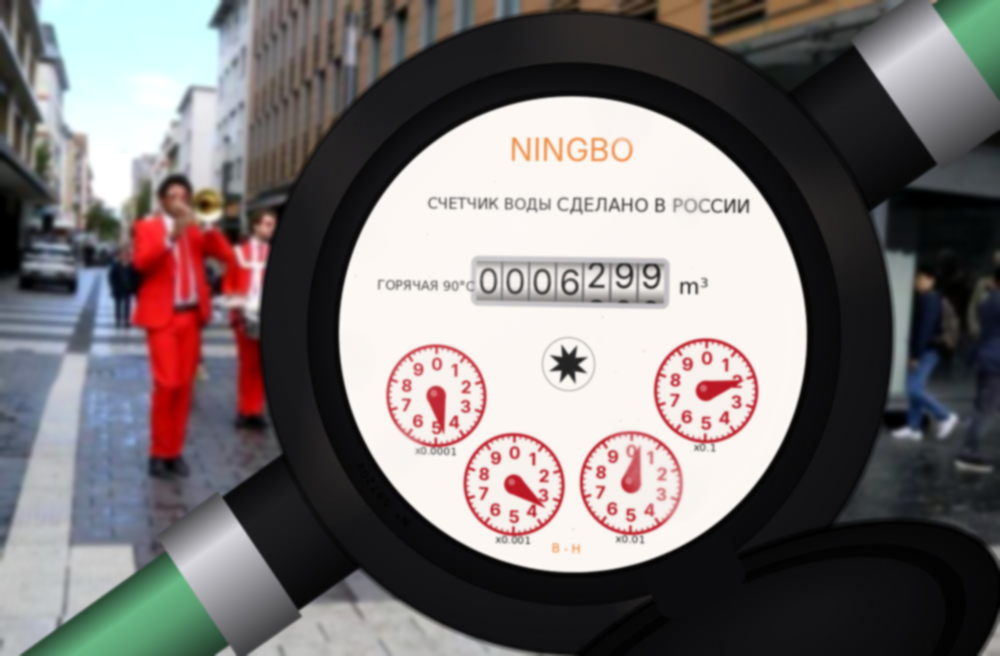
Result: 6299.2034 m³
